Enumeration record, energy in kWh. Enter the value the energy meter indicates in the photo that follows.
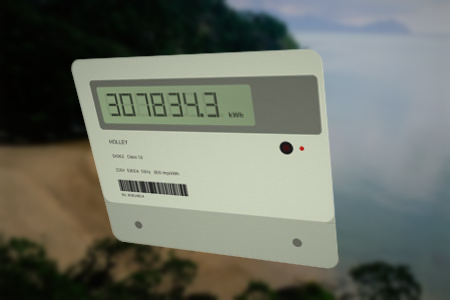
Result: 307834.3 kWh
